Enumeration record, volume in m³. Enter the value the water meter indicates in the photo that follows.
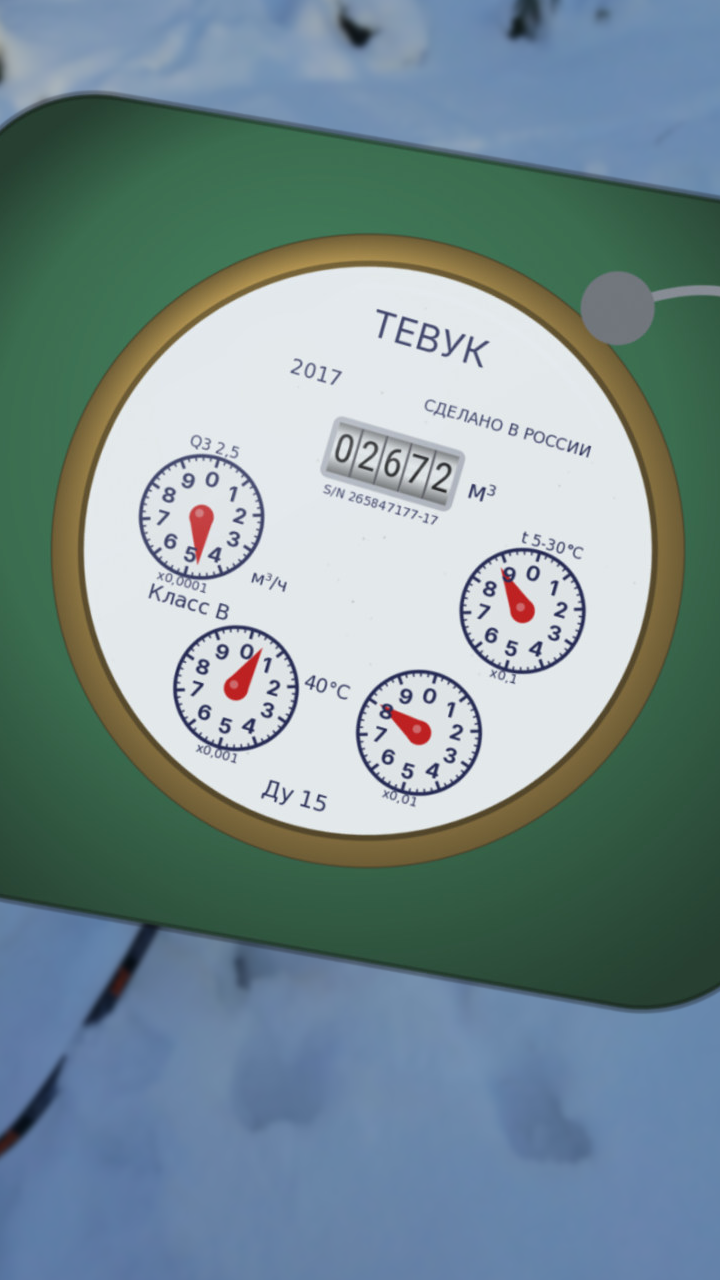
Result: 2672.8804 m³
